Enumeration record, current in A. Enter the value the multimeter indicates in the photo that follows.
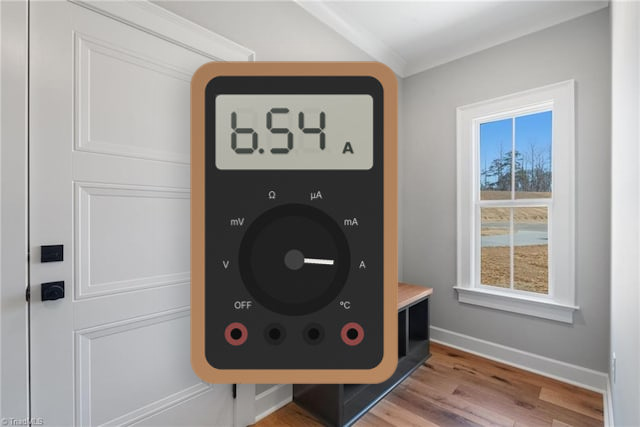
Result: 6.54 A
